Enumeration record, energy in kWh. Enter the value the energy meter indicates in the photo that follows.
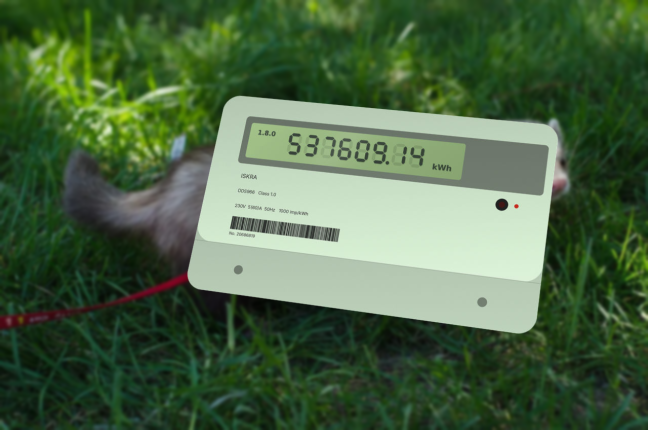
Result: 537609.14 kWh
